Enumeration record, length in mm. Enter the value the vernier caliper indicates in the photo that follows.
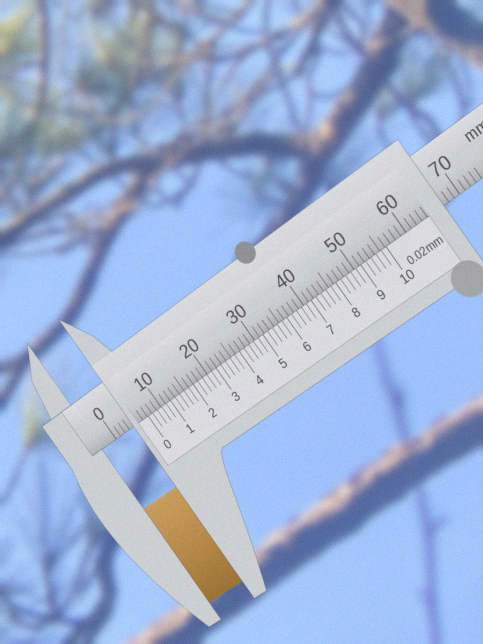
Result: 7.2 mm
